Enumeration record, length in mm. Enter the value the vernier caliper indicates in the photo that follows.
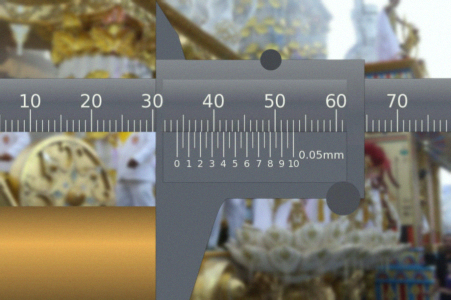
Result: 34.0 mm
